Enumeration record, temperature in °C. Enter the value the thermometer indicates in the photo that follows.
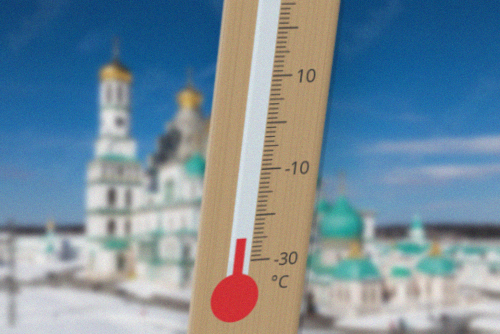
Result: -25 °C
